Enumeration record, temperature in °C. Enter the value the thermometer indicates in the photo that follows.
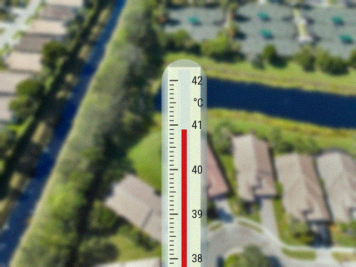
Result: 40.9 °C
